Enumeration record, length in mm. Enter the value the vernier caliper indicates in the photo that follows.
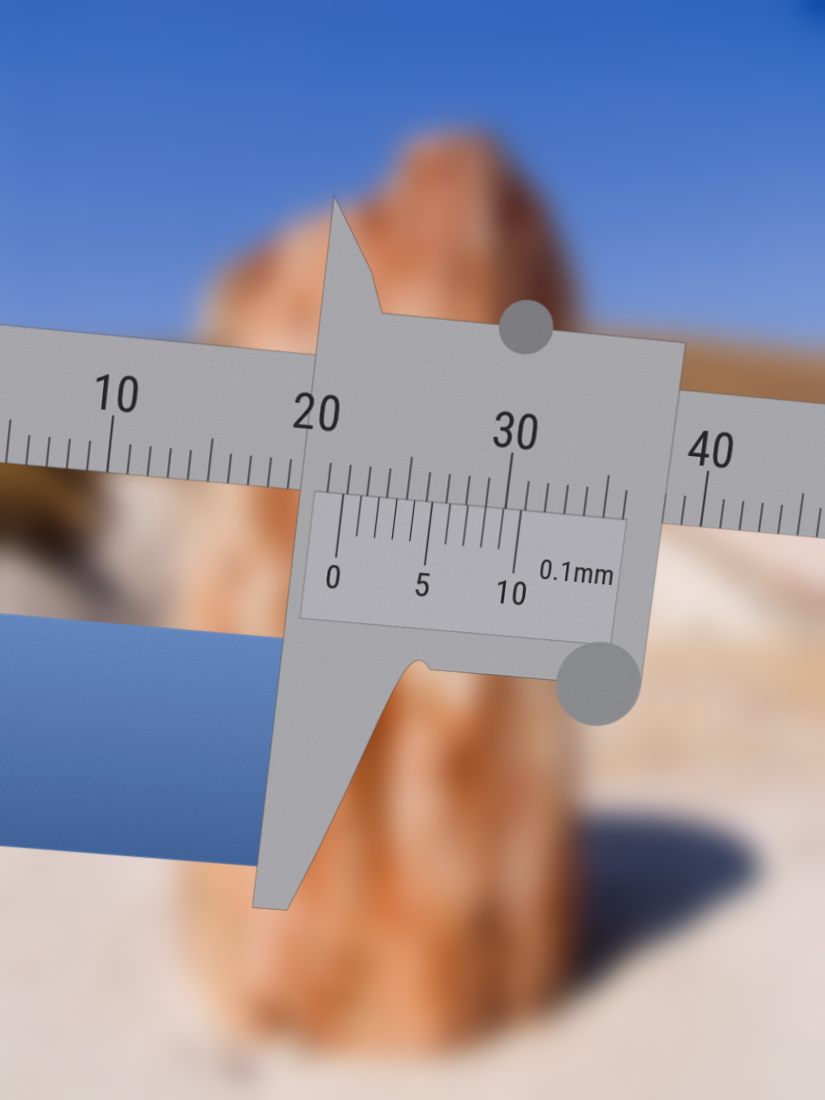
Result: 21.8 mm
